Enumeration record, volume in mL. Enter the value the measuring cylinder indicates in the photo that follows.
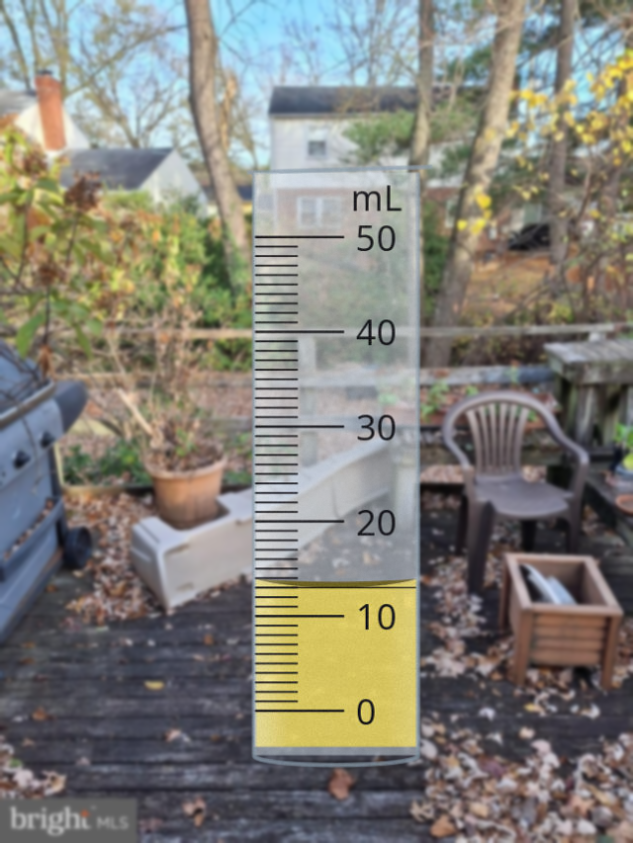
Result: 13 mL
